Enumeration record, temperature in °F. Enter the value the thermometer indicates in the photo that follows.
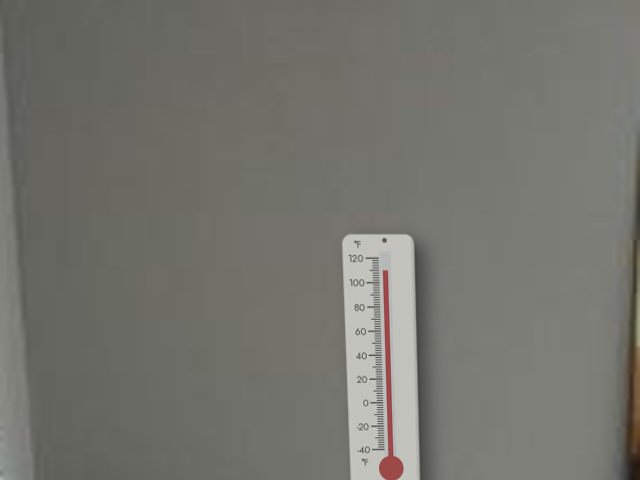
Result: 110 °F
